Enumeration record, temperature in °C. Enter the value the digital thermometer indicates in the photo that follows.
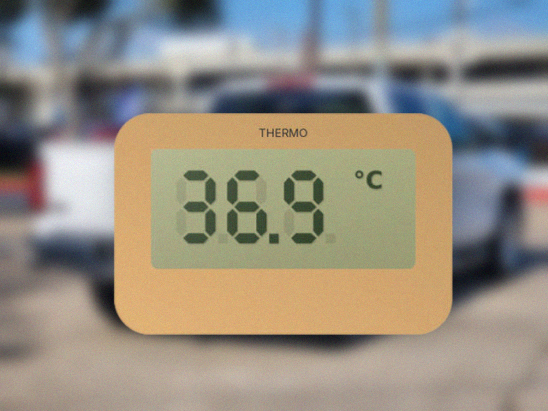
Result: 36.9 °C
